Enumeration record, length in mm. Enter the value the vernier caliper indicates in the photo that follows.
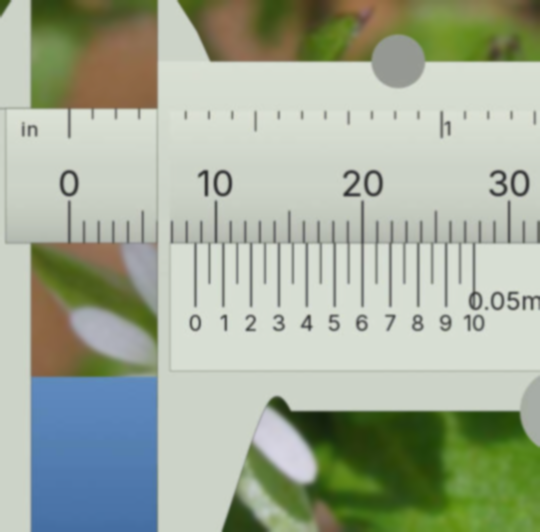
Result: 8.6 mm
